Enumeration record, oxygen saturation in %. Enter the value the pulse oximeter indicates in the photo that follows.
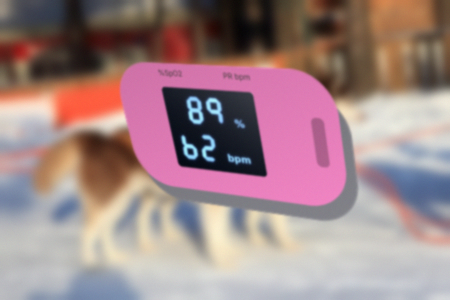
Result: 89 %
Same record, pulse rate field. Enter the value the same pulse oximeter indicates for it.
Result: 62 bpm
